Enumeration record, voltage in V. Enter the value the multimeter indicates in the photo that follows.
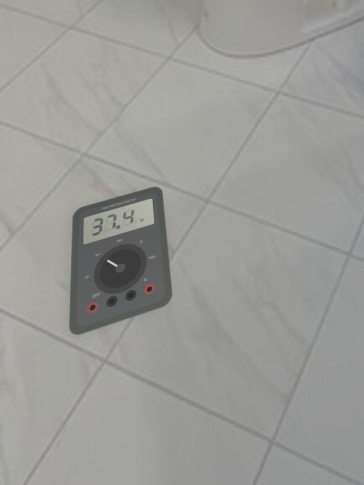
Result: 37.4 V
